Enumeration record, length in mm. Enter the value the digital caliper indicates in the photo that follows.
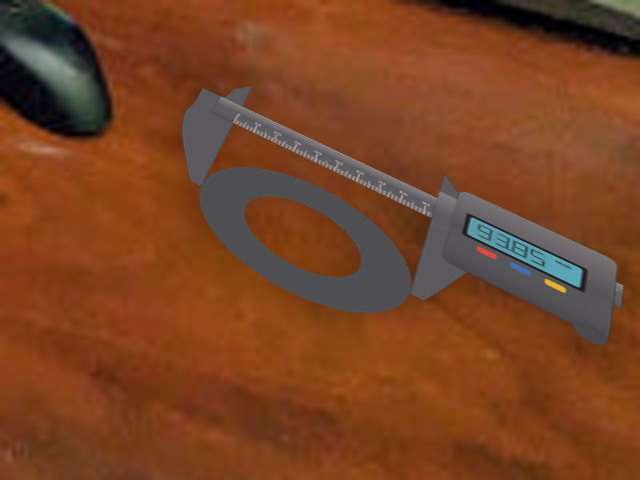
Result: 93.85 mm
